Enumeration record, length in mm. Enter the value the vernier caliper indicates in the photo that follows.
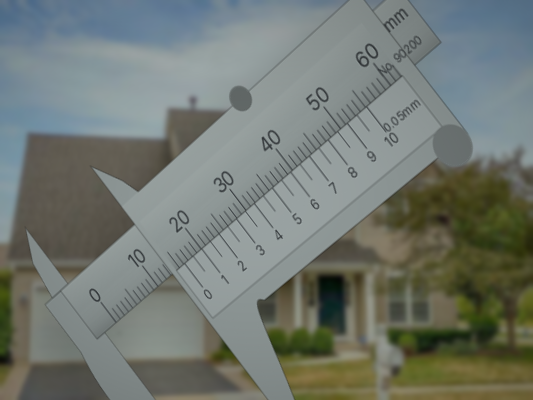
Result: 16.2 mm
